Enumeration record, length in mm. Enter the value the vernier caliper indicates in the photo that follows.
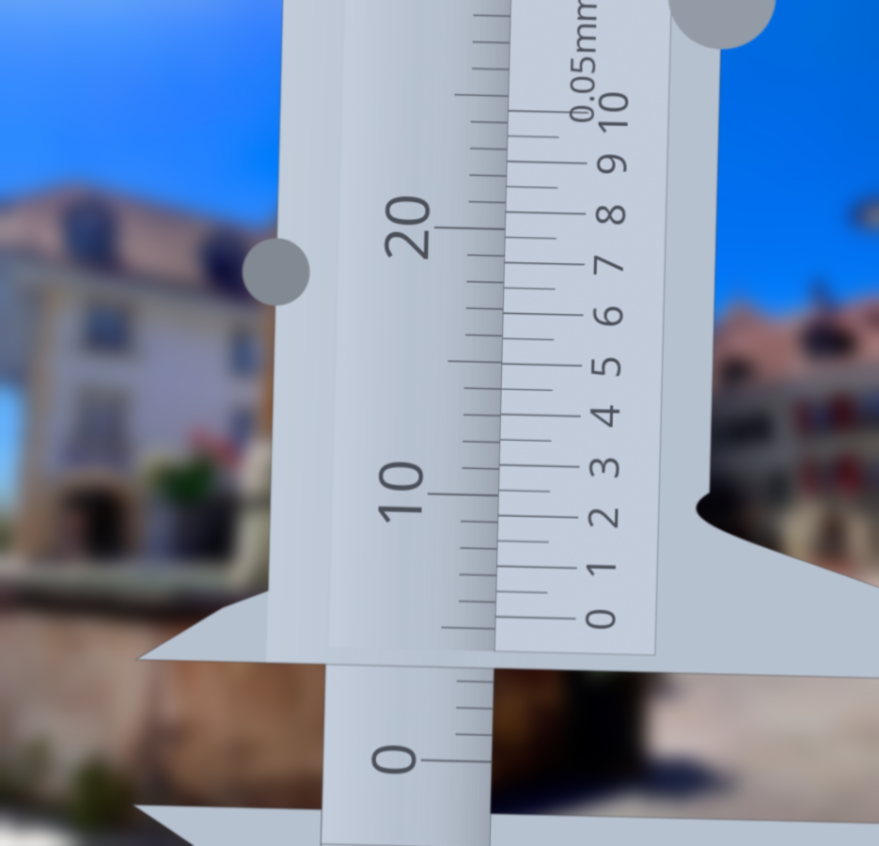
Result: 5.45 mm
